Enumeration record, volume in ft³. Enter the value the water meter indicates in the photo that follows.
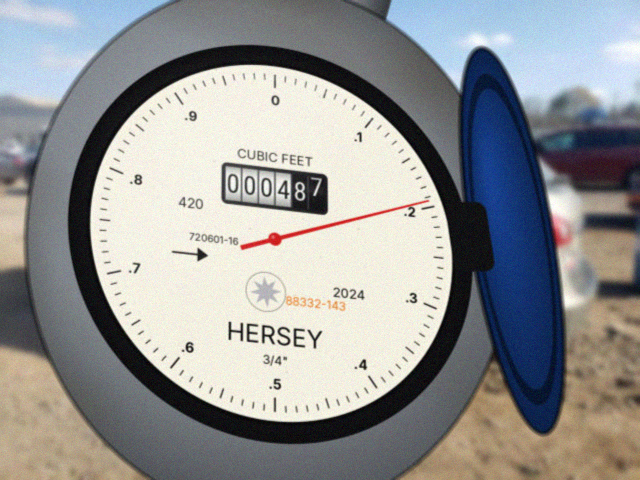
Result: 487.19 ft³
